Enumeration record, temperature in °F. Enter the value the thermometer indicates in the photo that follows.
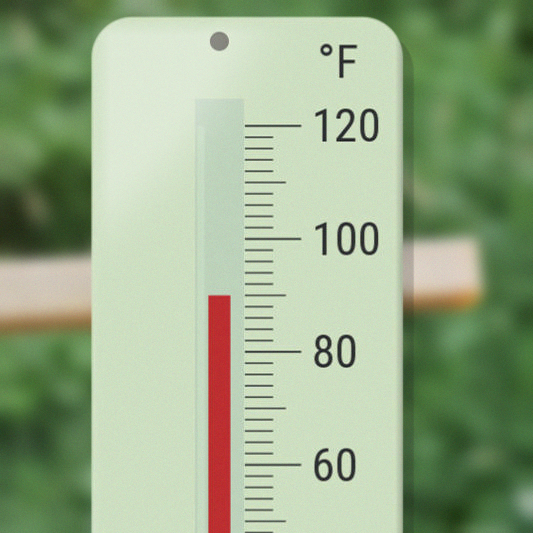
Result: 90 °F
